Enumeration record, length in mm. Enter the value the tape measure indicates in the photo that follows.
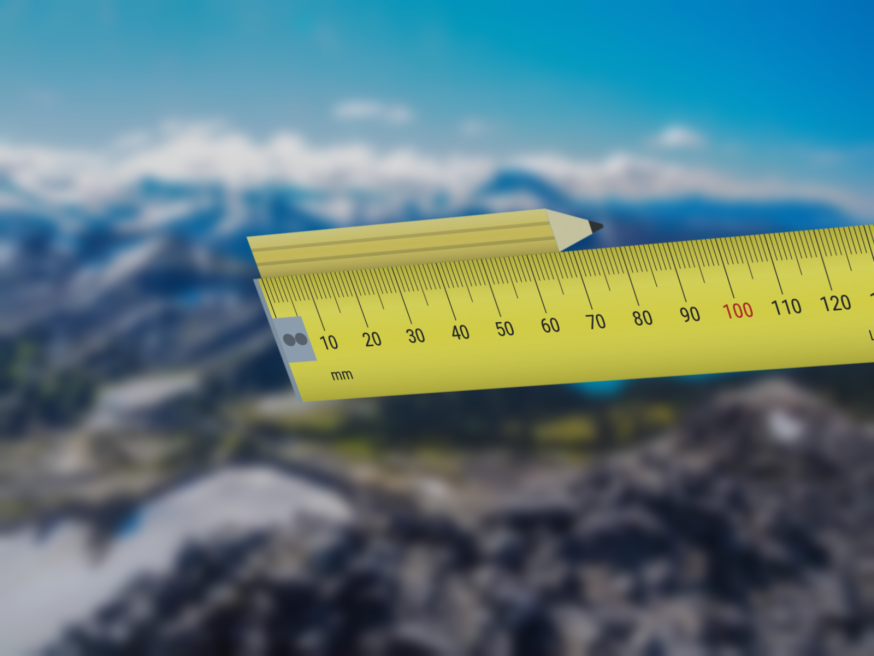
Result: 78 mm
